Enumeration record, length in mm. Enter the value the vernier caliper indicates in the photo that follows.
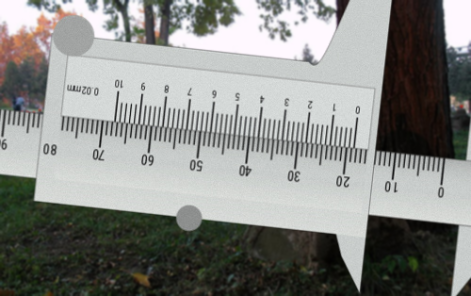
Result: 18.5 mm
